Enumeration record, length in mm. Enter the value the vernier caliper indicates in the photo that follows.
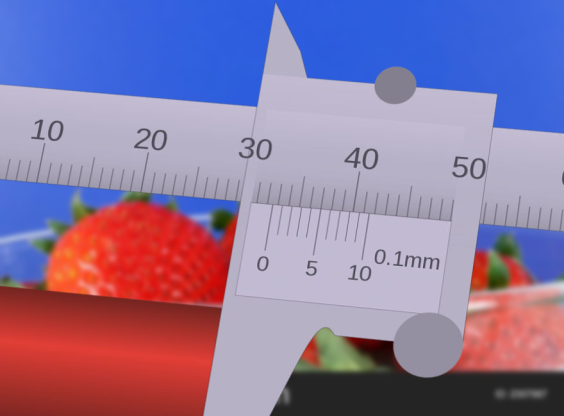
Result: 32.5 mm
